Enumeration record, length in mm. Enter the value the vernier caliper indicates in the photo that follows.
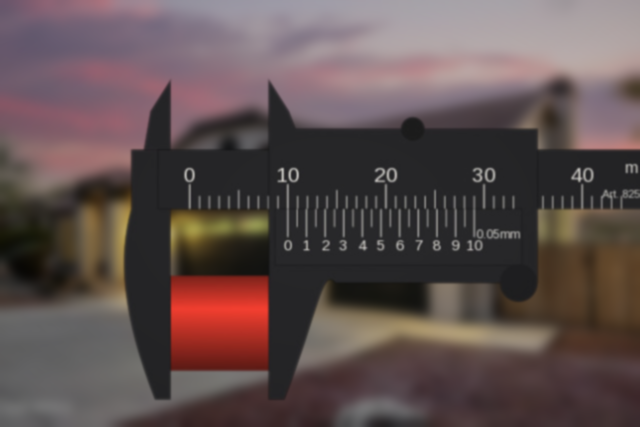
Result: 10.0 mm
